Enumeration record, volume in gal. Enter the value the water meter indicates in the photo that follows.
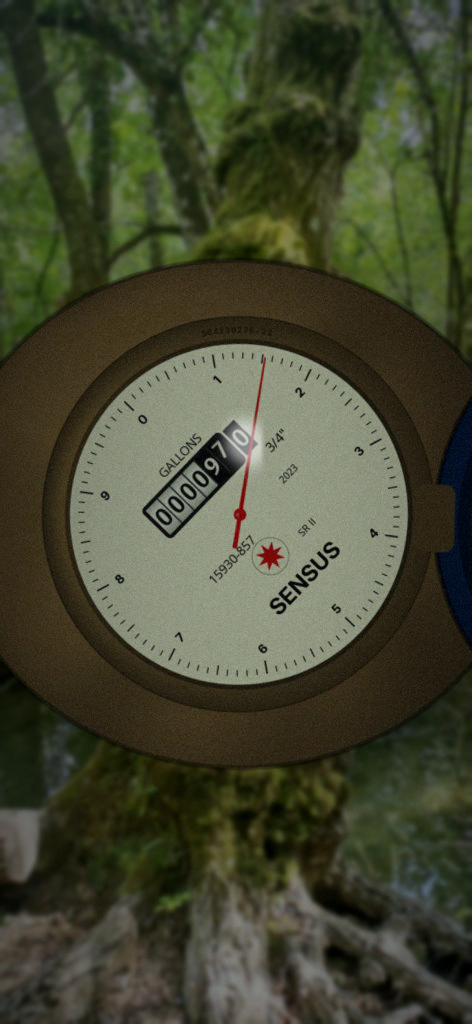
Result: 971.5 gal
